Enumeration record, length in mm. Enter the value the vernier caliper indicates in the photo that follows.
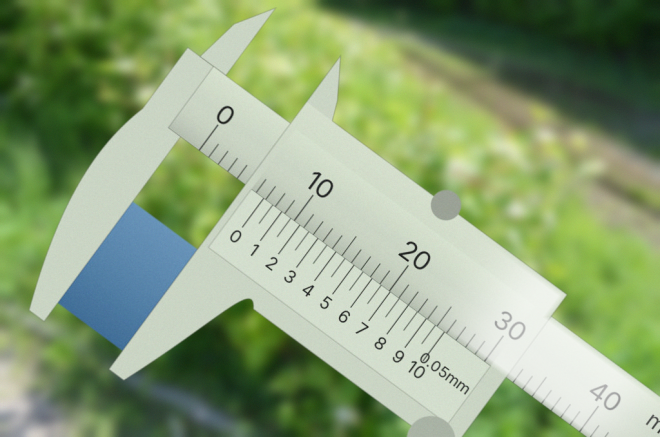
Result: 6.8 mm
